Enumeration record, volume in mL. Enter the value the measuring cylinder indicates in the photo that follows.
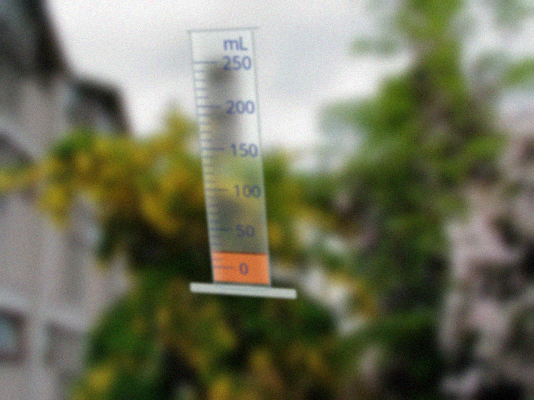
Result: 20 mL
